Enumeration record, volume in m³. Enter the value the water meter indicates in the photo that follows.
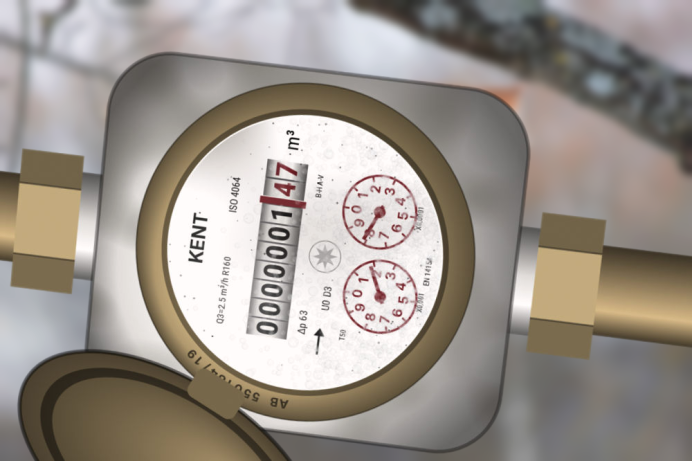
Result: 1.4718 m³
